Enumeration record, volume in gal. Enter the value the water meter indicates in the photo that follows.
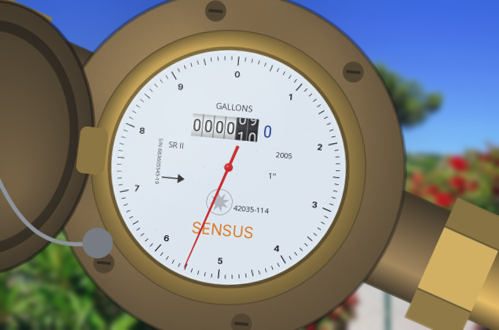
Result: 95.5 gal
